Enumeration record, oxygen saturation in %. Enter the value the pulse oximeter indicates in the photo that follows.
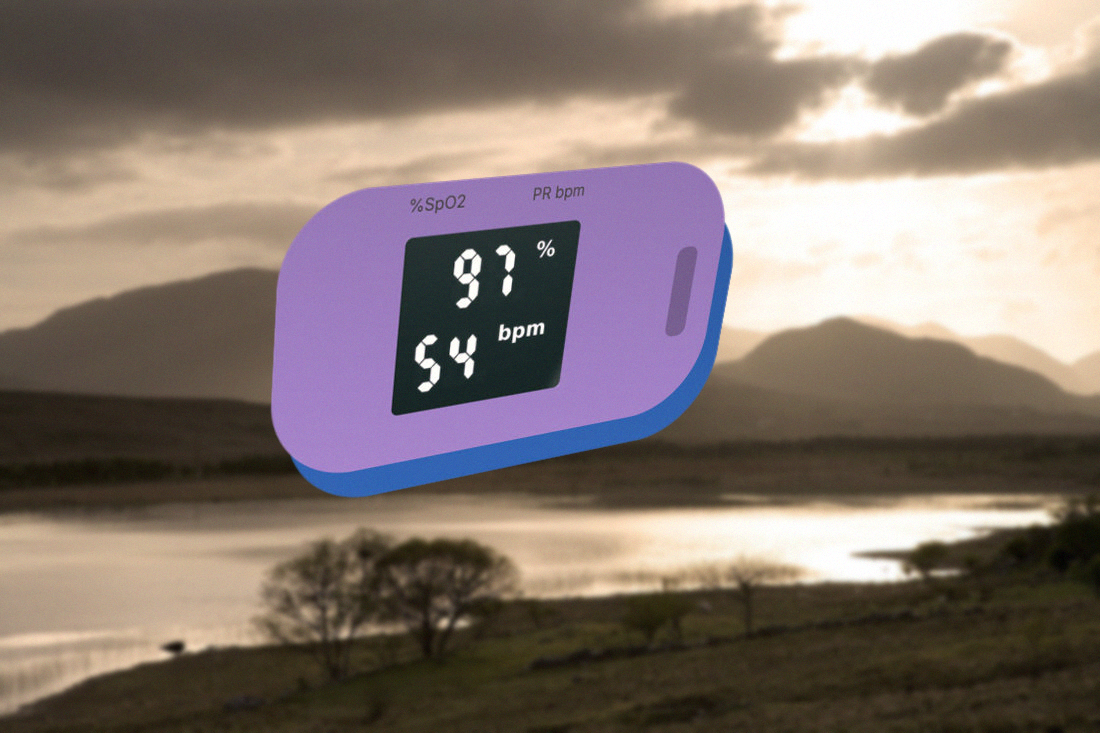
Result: 97 %
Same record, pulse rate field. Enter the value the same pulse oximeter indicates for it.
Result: 54 bpm
